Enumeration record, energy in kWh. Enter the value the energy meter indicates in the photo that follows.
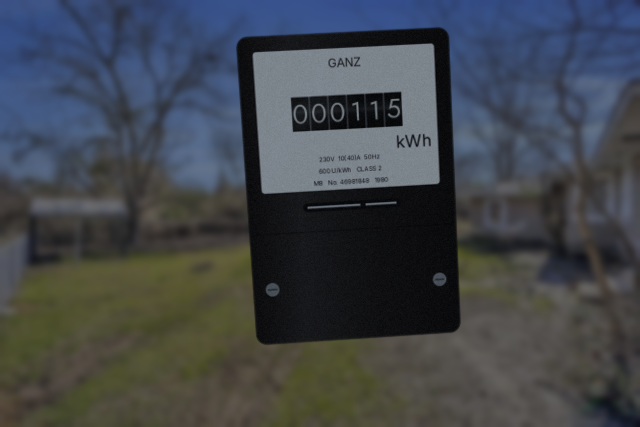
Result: 115 kWh
